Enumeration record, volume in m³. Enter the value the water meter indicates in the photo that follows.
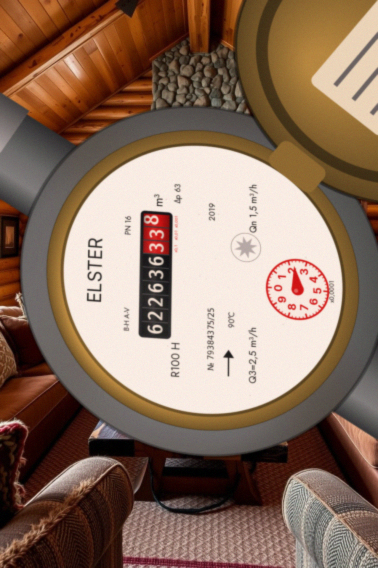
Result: 622636.3382 m³
